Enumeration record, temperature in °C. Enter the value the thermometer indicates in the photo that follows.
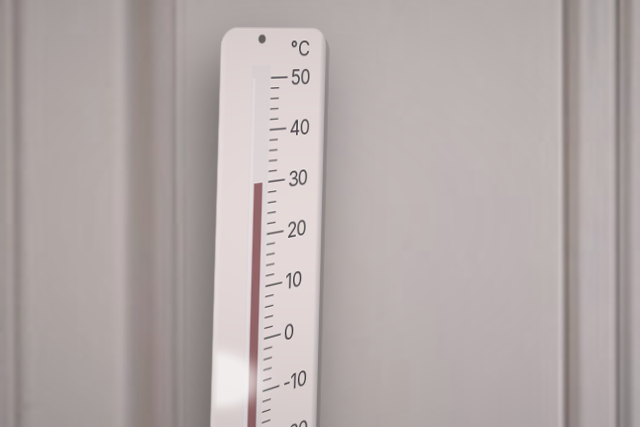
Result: 30 °C
